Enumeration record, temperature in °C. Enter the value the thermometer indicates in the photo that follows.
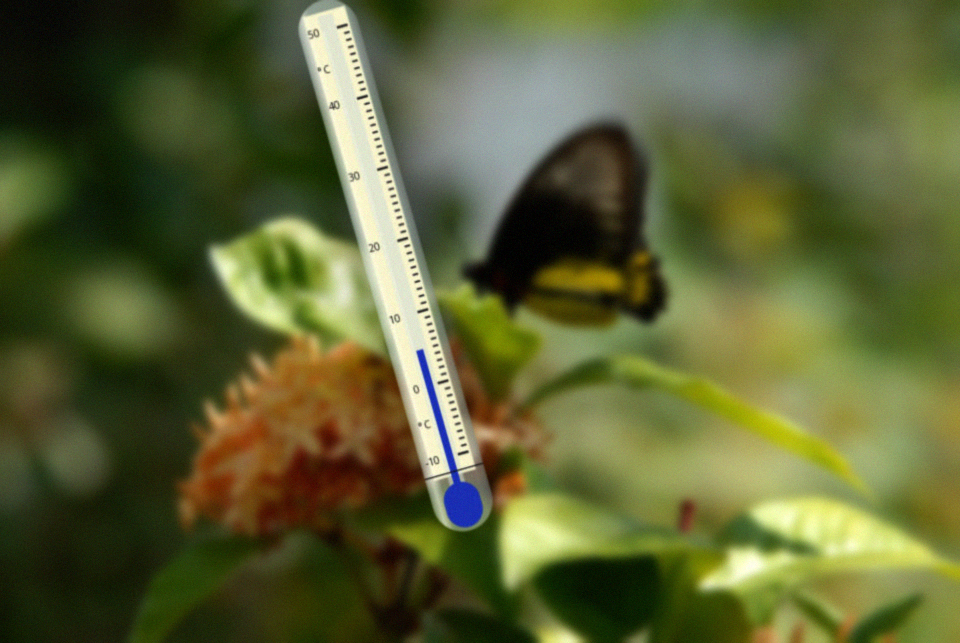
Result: 5 °C
